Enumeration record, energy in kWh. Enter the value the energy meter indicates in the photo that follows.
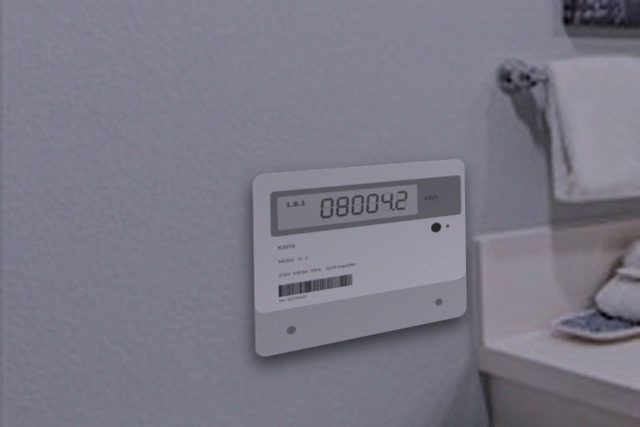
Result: 8004.2 kWh
